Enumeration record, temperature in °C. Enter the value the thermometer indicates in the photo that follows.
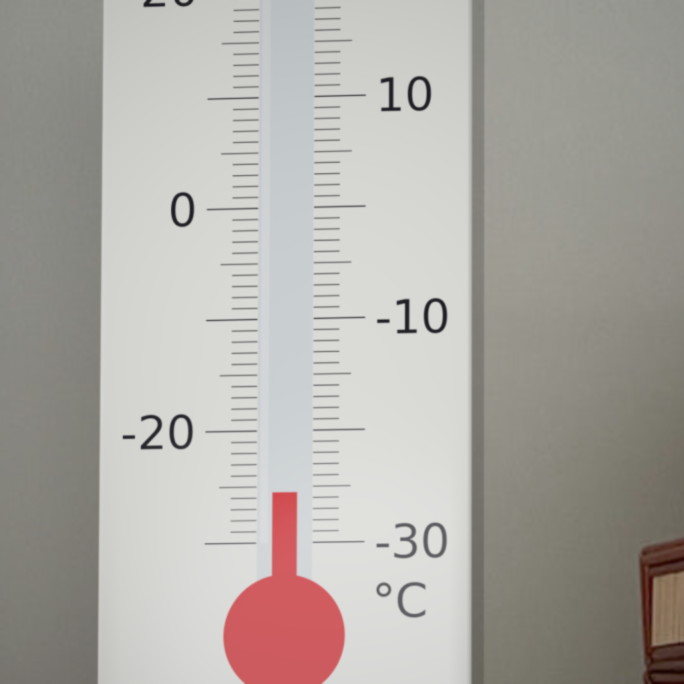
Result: -25.5 °C
